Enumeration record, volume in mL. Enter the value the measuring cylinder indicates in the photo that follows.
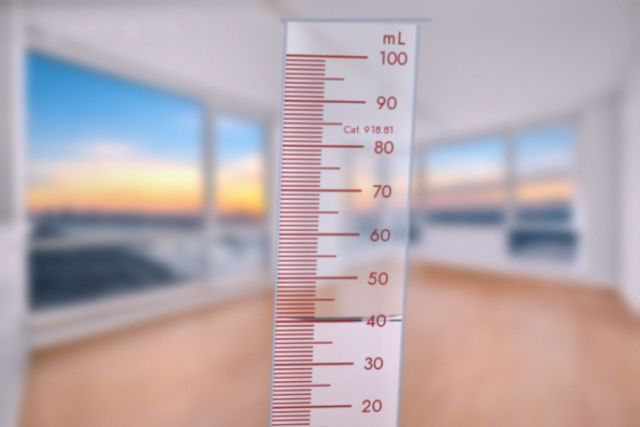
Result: 40 mL
